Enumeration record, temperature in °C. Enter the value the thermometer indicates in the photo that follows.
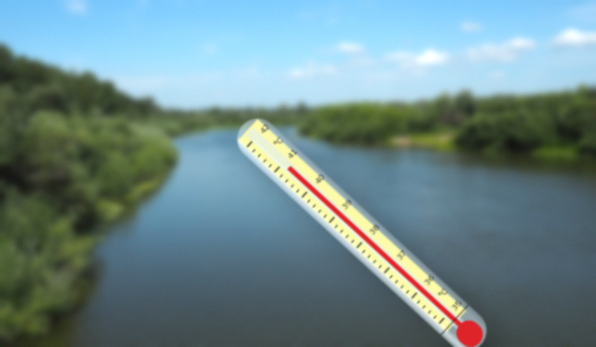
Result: 40.8 °C
